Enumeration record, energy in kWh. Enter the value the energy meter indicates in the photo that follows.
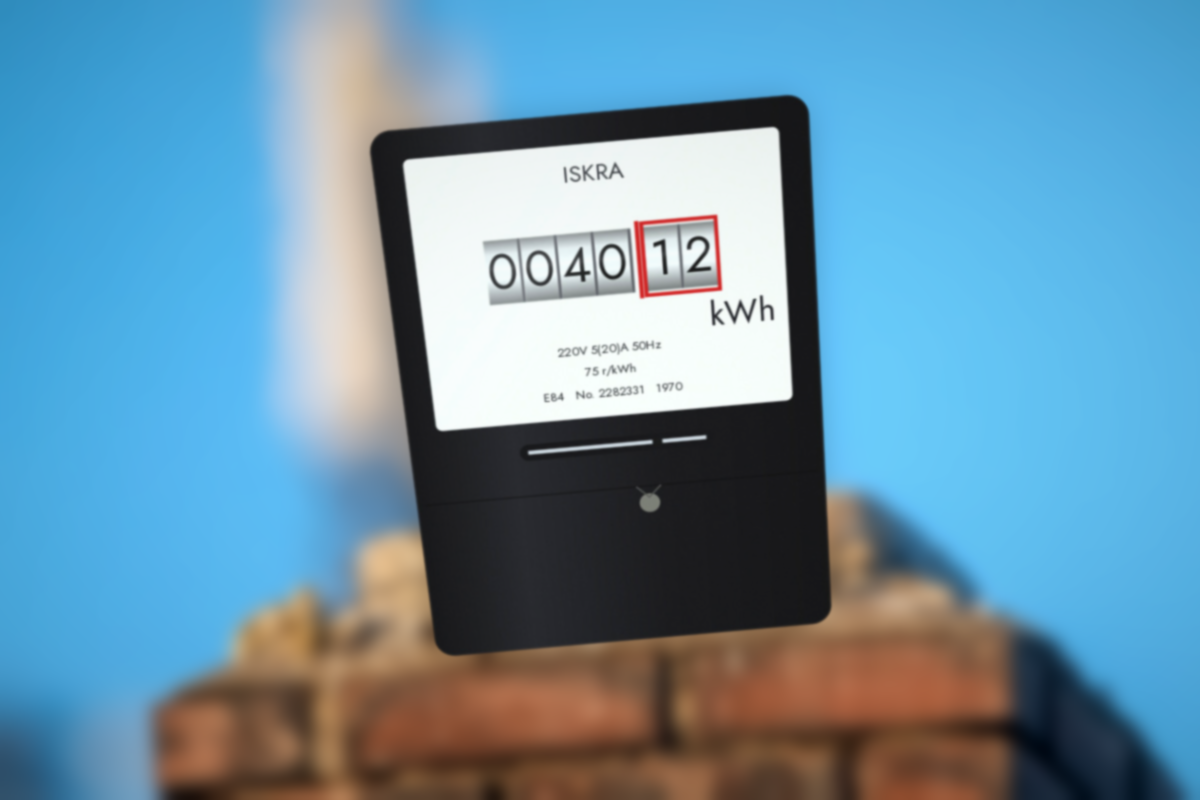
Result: 40.12 kWh
